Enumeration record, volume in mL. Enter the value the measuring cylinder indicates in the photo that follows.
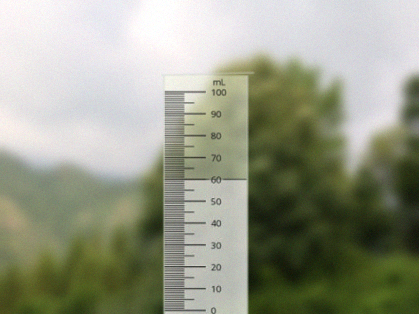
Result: 60 mL
